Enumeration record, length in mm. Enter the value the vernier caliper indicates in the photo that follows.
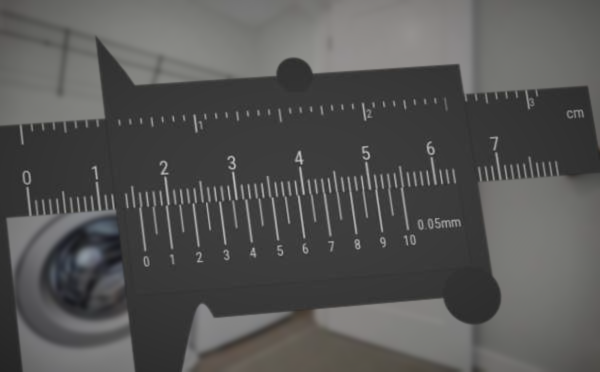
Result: 15.8 mm
